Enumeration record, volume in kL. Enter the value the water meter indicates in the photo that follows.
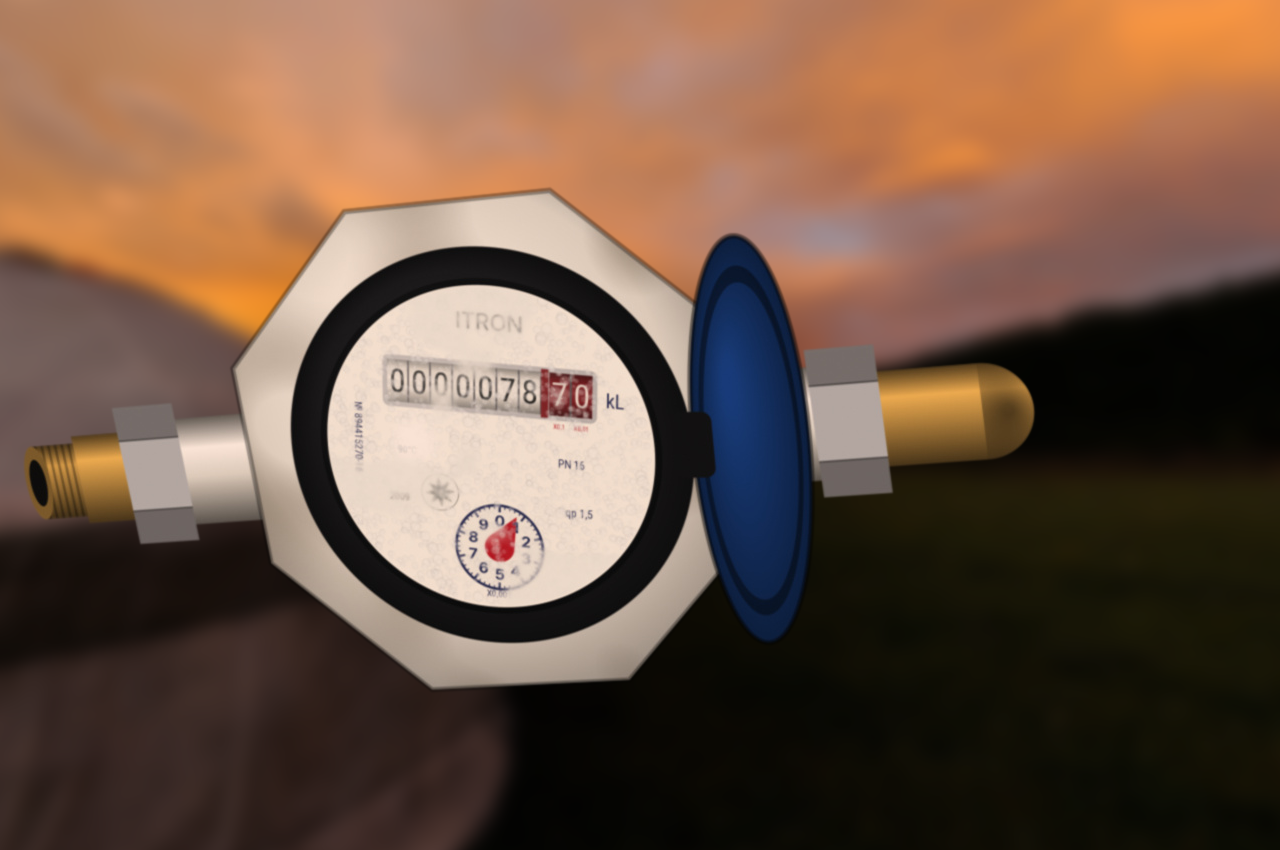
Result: 78.700 kL
